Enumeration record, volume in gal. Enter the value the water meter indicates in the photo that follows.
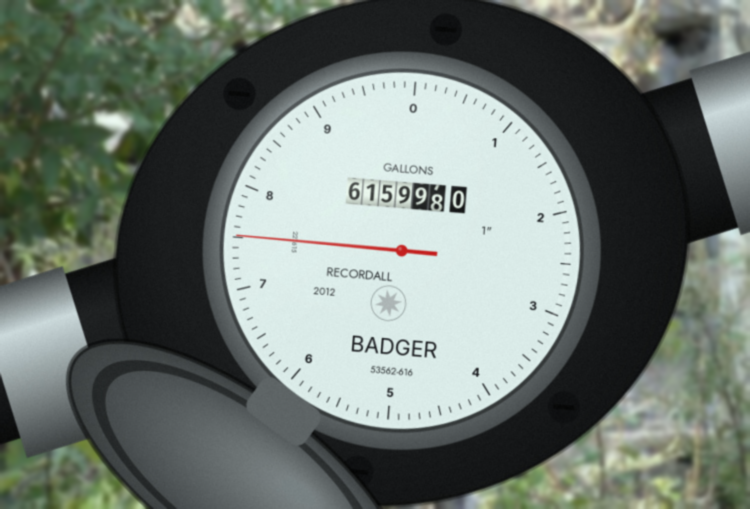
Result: 6159977.5 gal
